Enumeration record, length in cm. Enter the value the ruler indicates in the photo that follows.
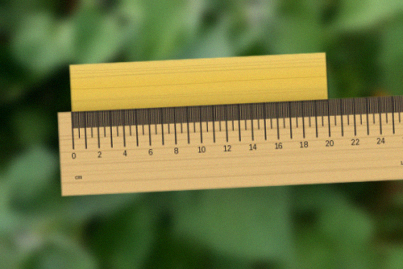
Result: 20 cm
